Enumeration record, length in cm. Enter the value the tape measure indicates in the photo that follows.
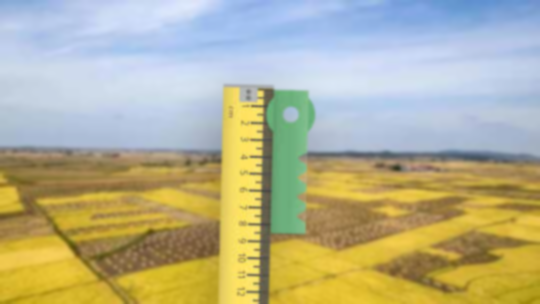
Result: 8.5 cm
